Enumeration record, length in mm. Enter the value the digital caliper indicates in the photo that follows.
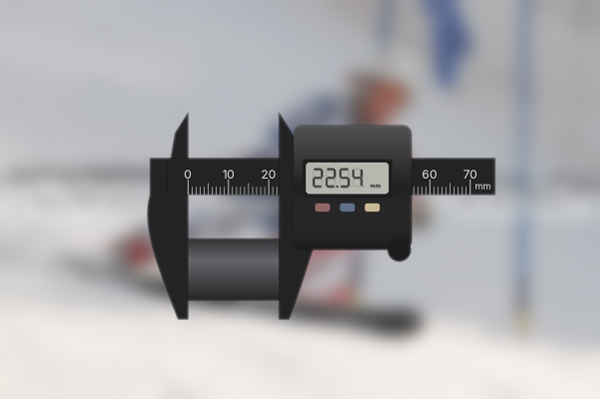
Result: 22.54 mm
